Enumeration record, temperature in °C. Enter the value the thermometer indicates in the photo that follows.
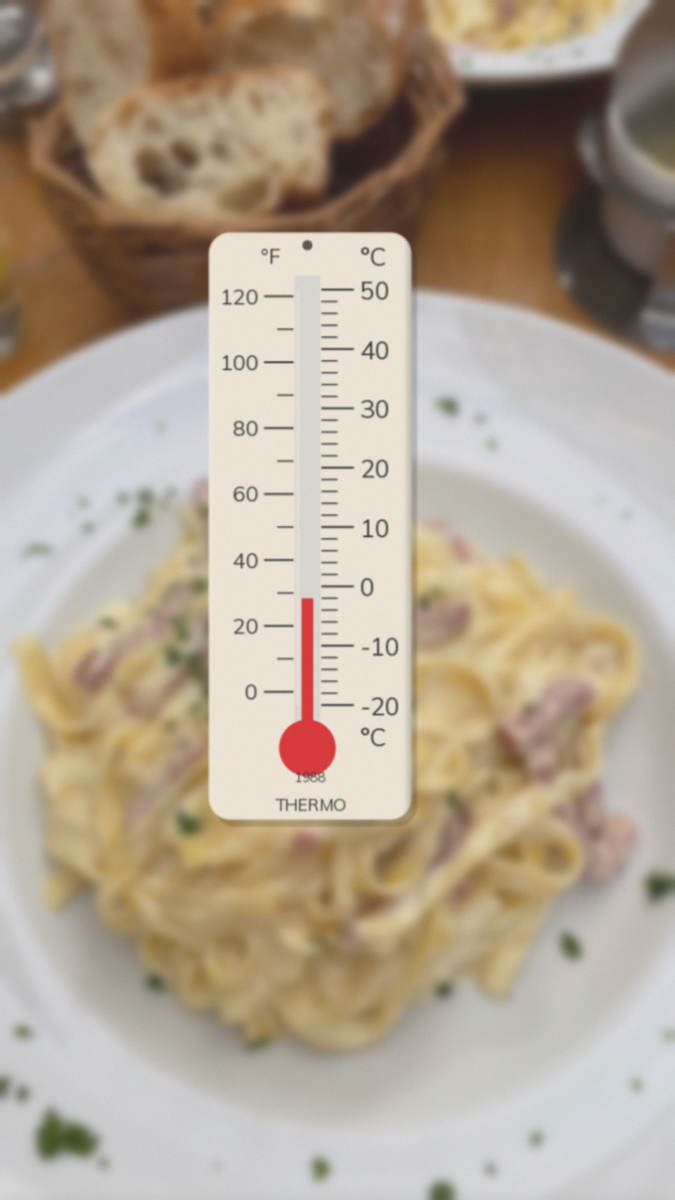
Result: -2 °C
